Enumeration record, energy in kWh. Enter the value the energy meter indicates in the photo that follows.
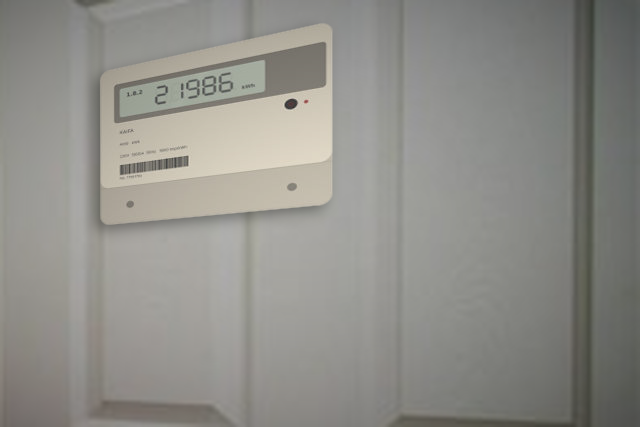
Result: 21986 kWh
